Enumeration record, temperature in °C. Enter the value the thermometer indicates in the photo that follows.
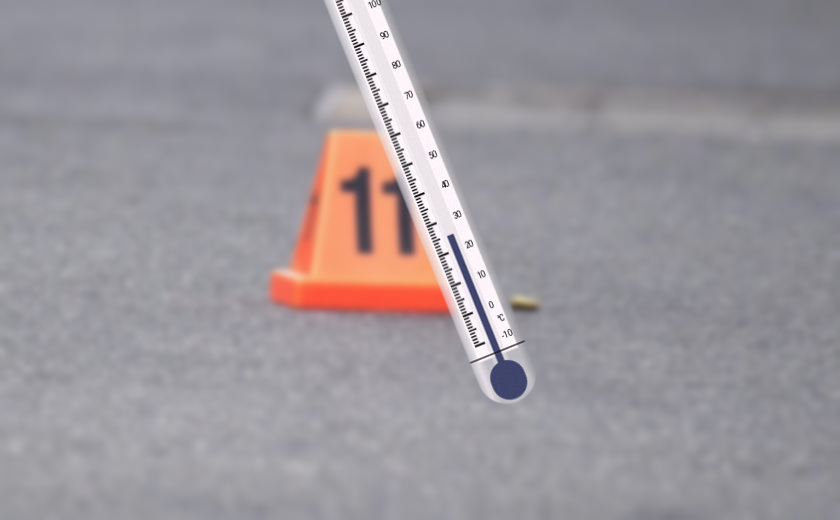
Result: 25 °C
